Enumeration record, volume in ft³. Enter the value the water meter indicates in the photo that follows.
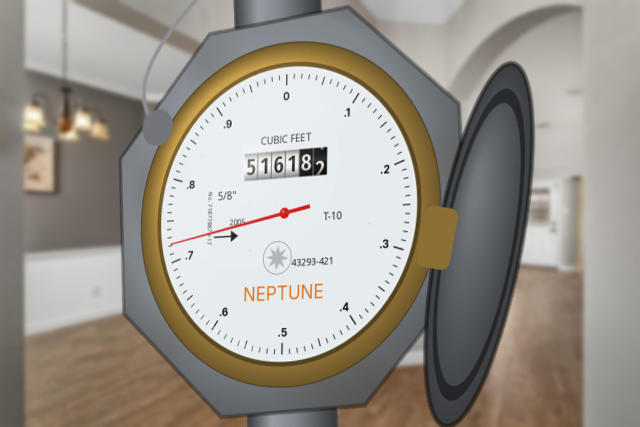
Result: 516181.72 ft³
